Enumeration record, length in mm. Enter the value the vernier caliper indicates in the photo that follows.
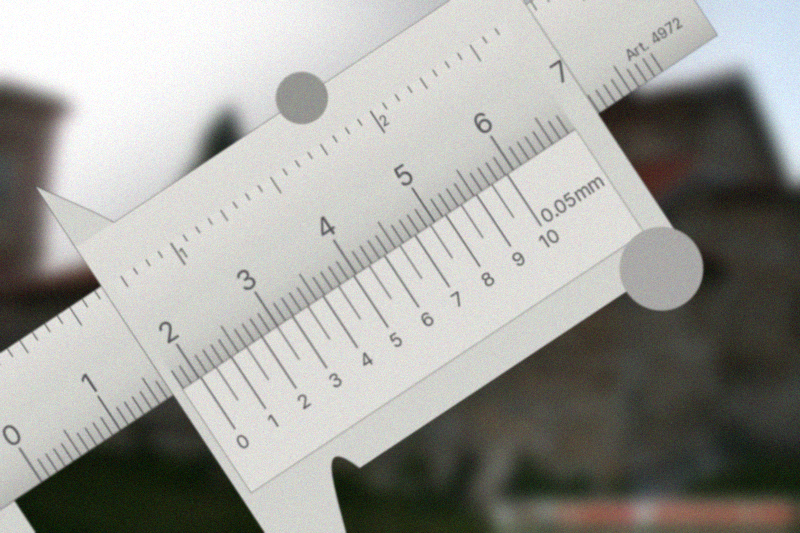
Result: 20.2 mm
